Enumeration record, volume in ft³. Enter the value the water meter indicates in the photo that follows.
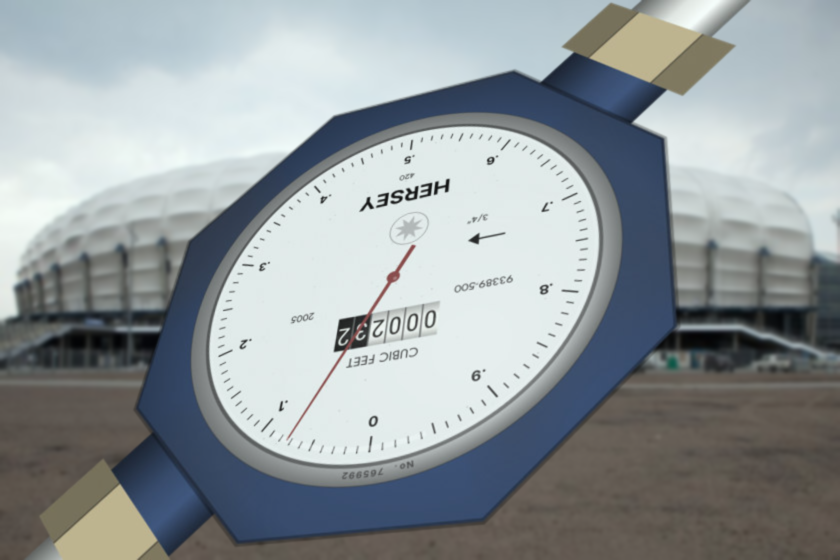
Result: 232.07 ft³
